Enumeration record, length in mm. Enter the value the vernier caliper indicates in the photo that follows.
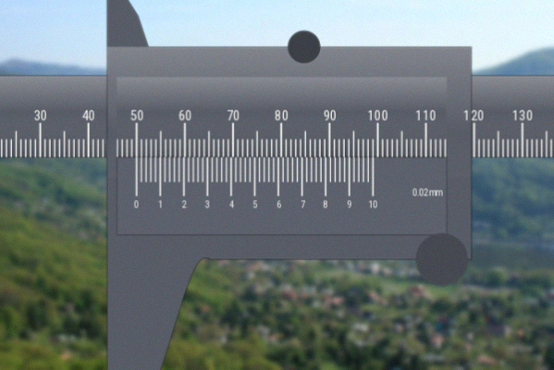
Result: 50.0 mm
